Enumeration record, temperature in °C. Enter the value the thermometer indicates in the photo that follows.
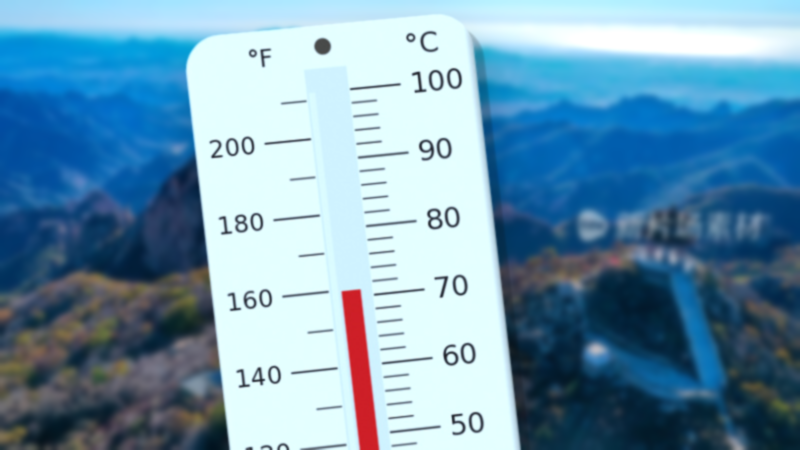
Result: 71 °C
